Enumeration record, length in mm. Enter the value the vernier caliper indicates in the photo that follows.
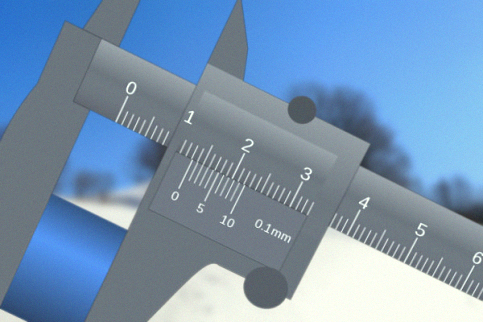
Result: 13.2 mm
